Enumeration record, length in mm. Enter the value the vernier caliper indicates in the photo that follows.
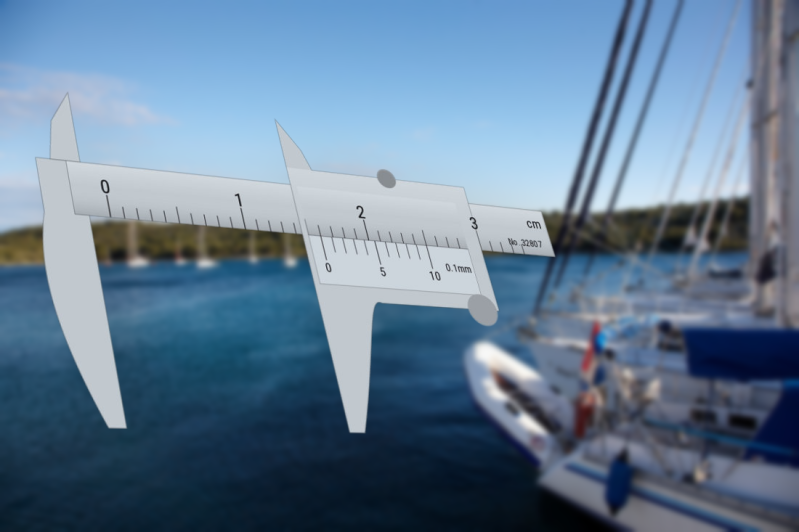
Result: 16.0 mm
